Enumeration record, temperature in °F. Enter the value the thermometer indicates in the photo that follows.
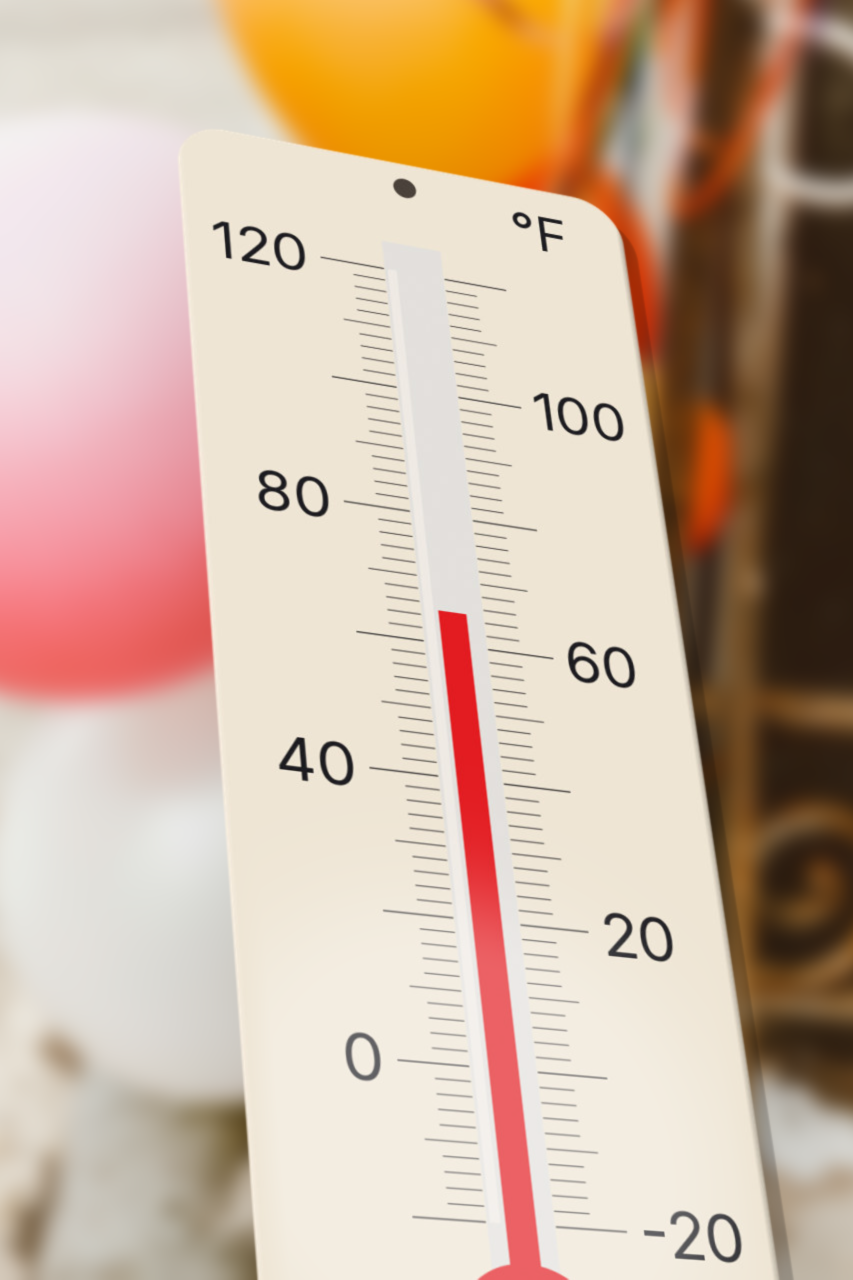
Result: 65 °F
